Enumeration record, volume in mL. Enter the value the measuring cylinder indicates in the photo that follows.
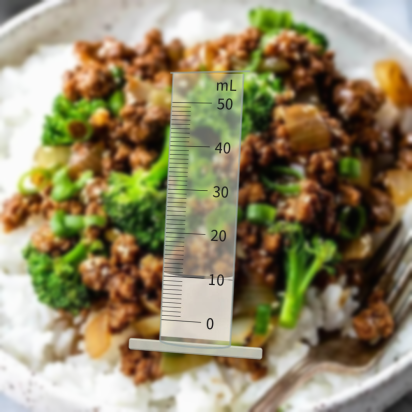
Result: 10 mL
